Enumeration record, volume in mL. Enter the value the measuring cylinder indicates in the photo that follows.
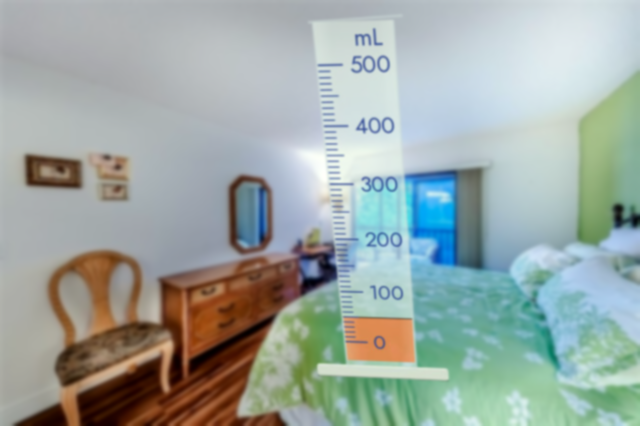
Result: 50 mL
